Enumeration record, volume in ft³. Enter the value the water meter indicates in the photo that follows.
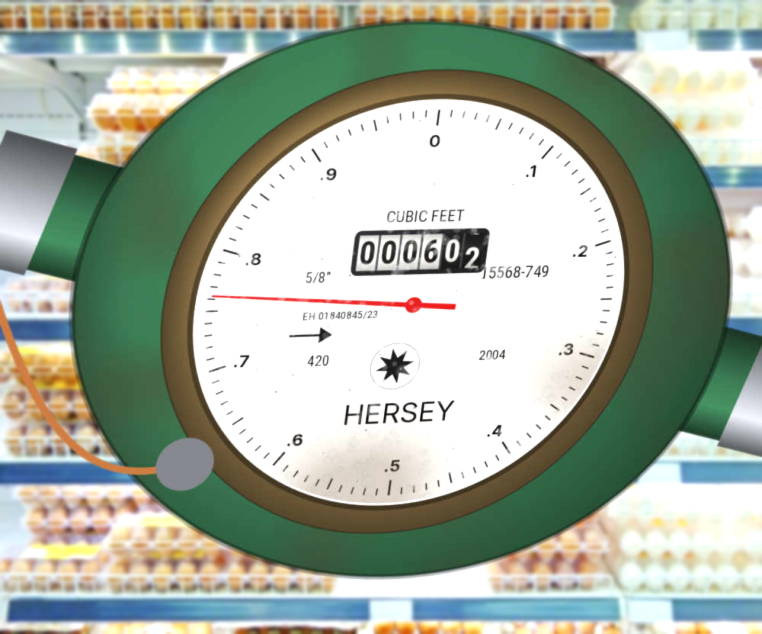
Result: 601.76 ft³
